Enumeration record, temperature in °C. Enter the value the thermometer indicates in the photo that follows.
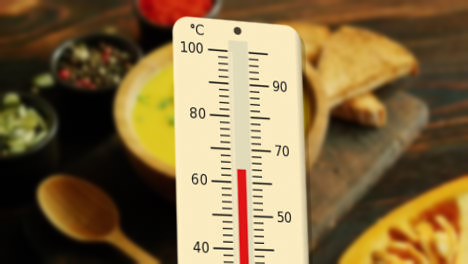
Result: 64 °C
